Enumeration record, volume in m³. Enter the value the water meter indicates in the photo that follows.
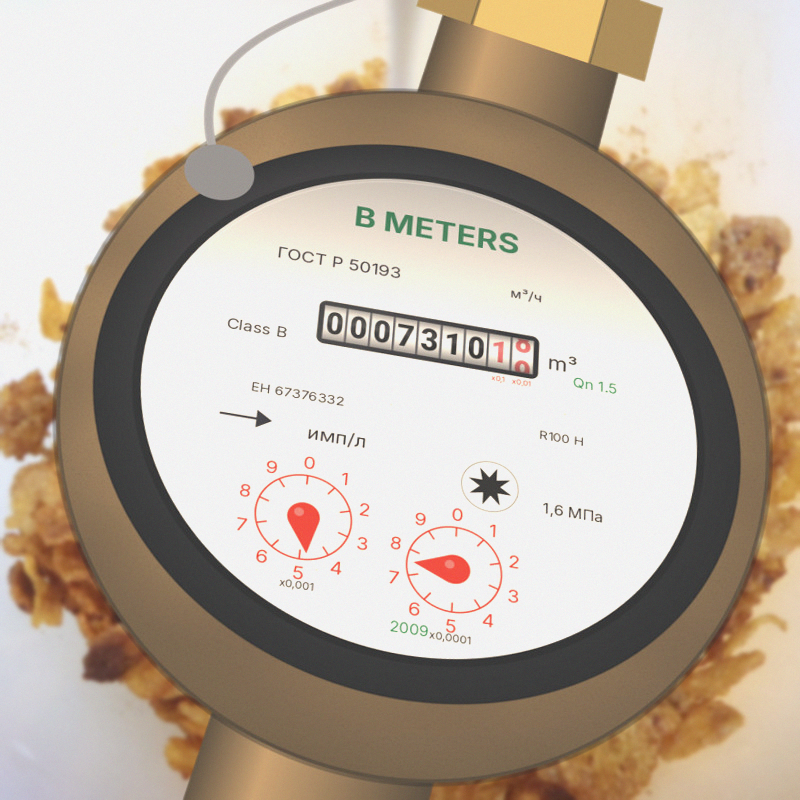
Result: 7310.1847 m³
